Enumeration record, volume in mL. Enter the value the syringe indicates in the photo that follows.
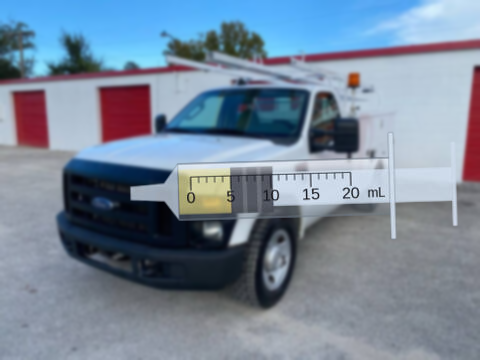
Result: 5 mL
